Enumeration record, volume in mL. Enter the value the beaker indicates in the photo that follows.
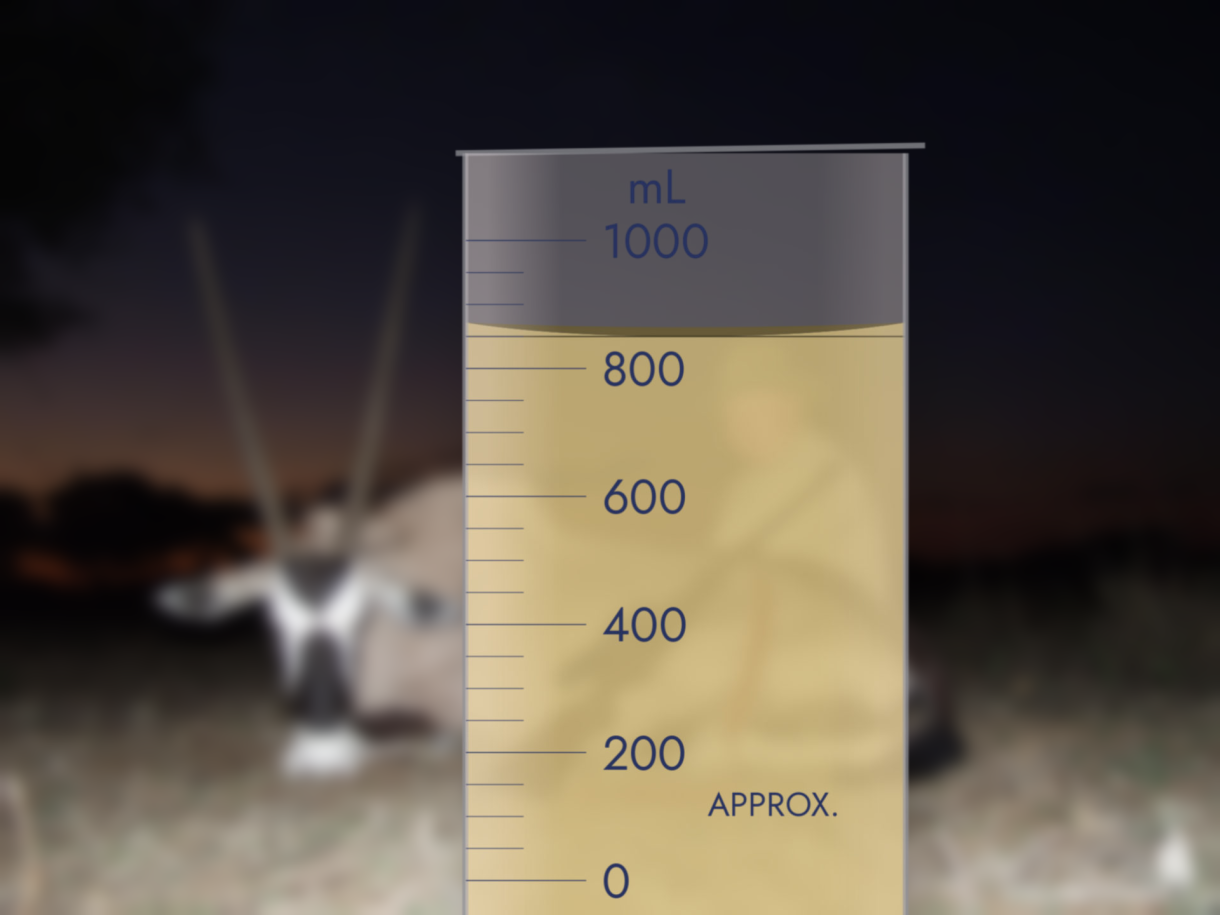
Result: 850 mL
